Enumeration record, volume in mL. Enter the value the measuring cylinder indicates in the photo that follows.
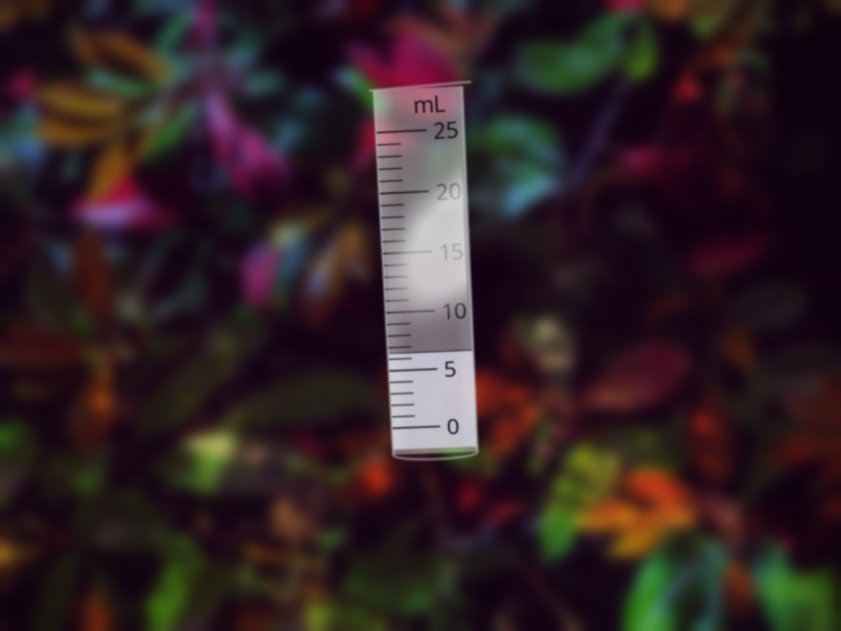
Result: 6.5 mL
